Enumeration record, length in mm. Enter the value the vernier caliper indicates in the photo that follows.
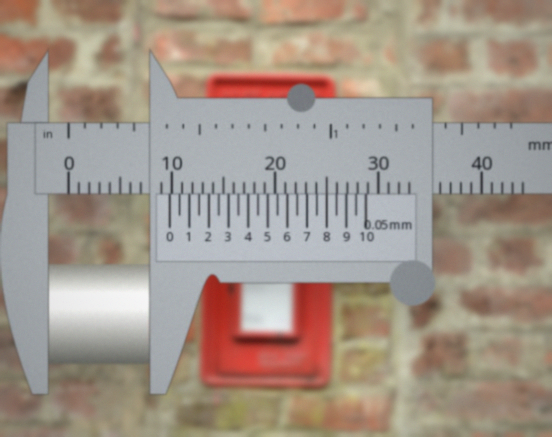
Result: 9.8 mm
